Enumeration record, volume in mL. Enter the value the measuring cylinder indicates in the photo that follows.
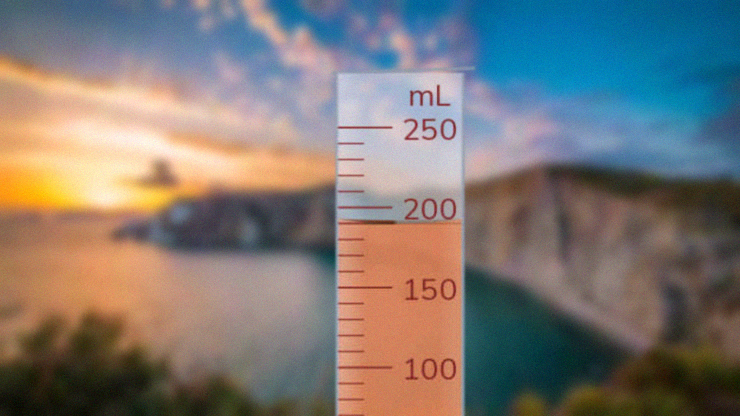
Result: 190 mL
